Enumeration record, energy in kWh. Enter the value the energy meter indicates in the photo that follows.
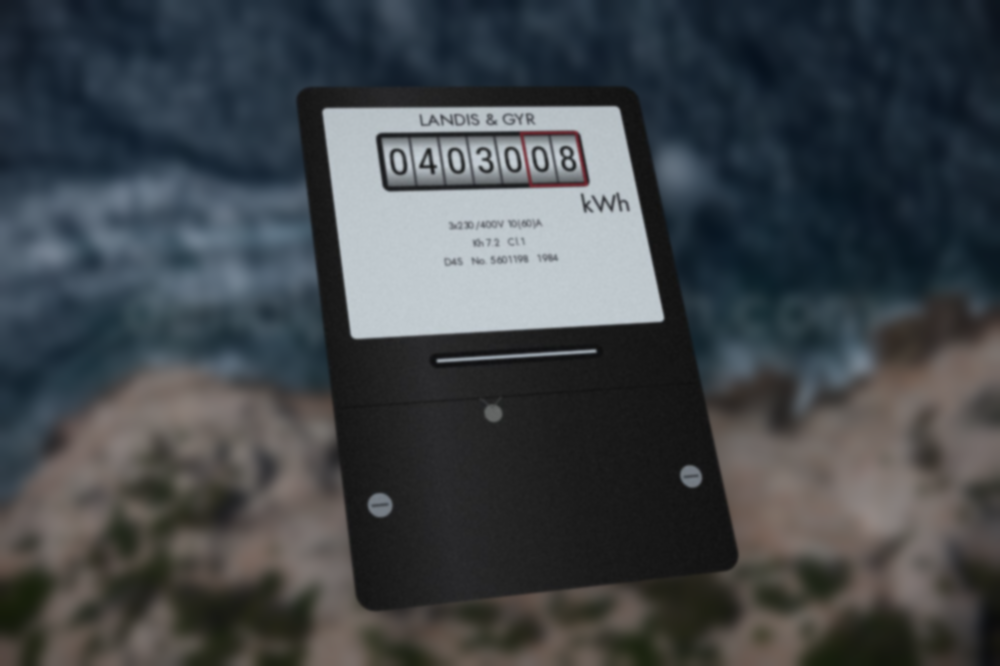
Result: 4030.08 kWh
